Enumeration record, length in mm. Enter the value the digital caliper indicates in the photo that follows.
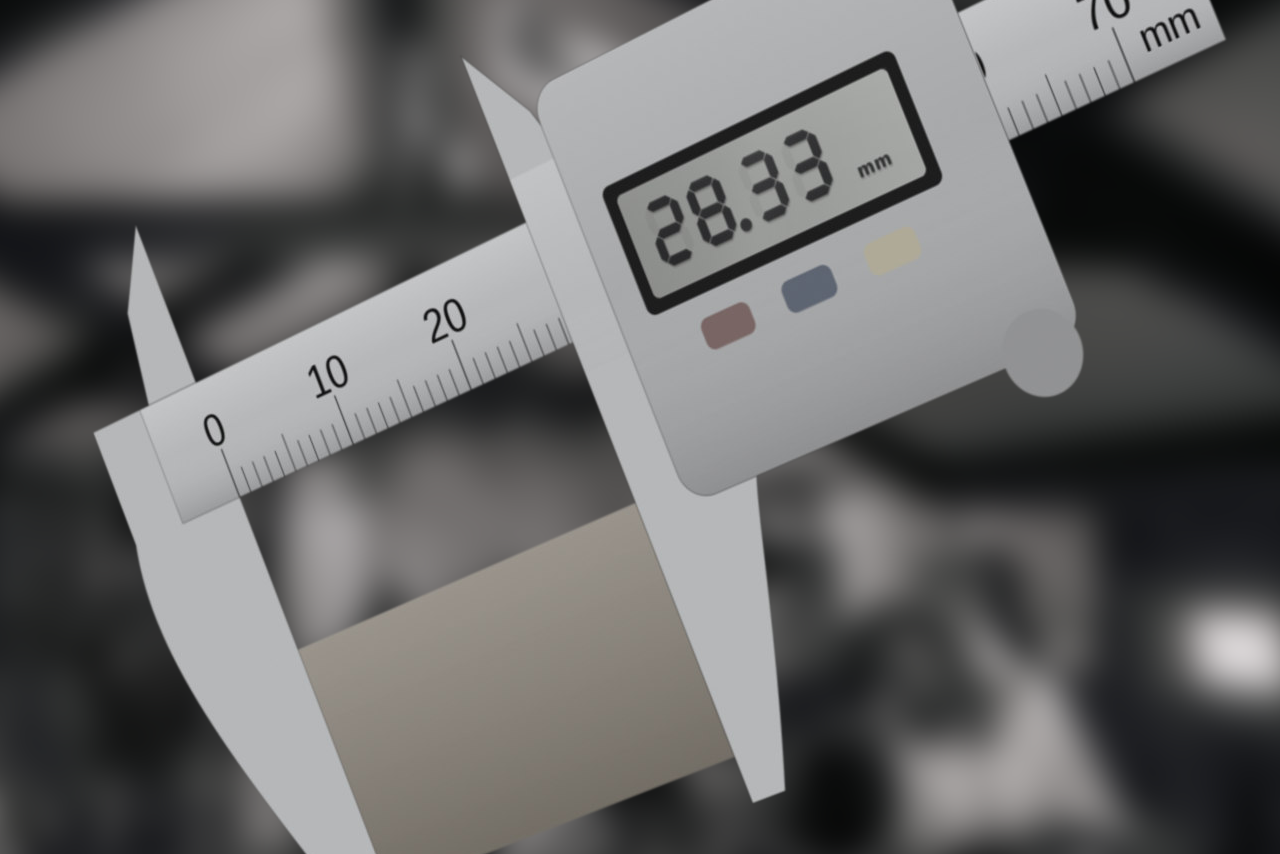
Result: 28.33 mm
